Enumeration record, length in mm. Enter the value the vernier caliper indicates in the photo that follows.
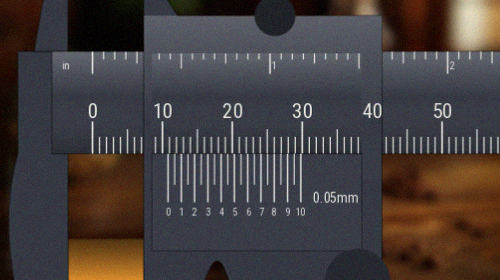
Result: 10.8 mm
